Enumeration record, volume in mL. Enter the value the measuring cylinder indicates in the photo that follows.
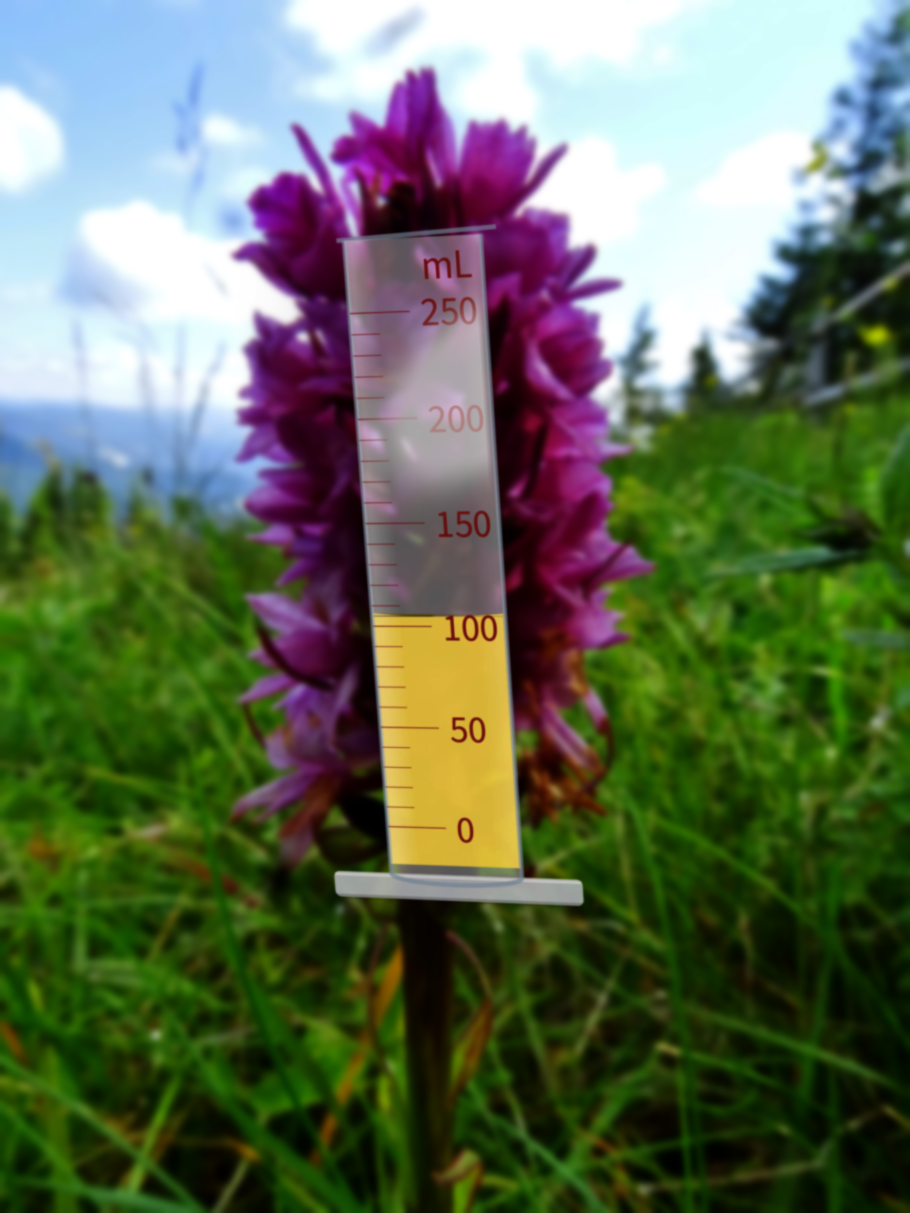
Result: 105 mL
